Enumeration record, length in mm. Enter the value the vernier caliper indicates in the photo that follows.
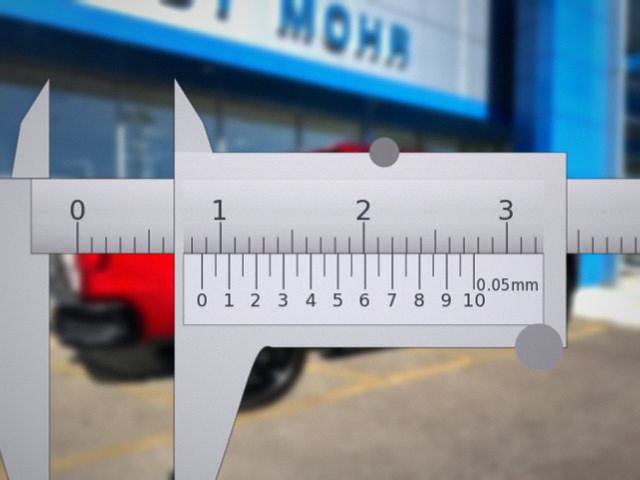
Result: 8.7 mm
